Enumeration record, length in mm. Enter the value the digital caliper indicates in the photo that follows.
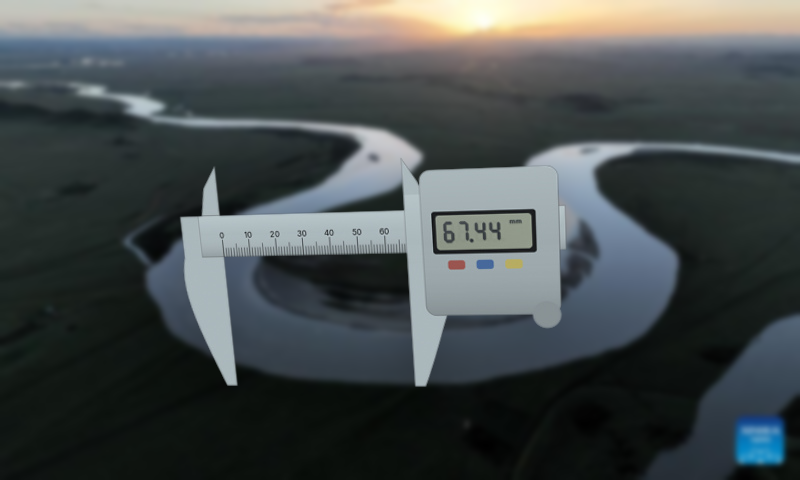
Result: 67.44 mm
